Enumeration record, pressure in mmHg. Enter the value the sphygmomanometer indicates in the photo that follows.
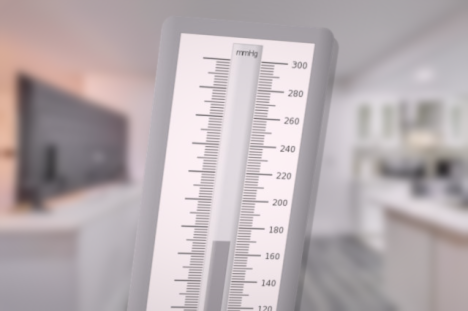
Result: 170 mmHg
